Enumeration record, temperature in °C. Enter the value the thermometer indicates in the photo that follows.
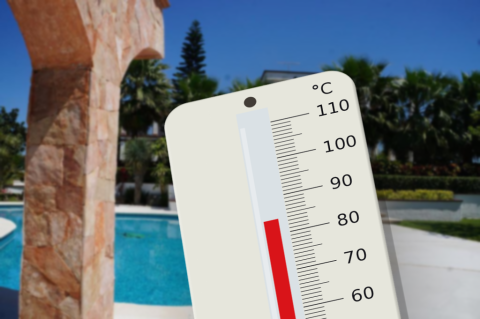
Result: 84 °C
